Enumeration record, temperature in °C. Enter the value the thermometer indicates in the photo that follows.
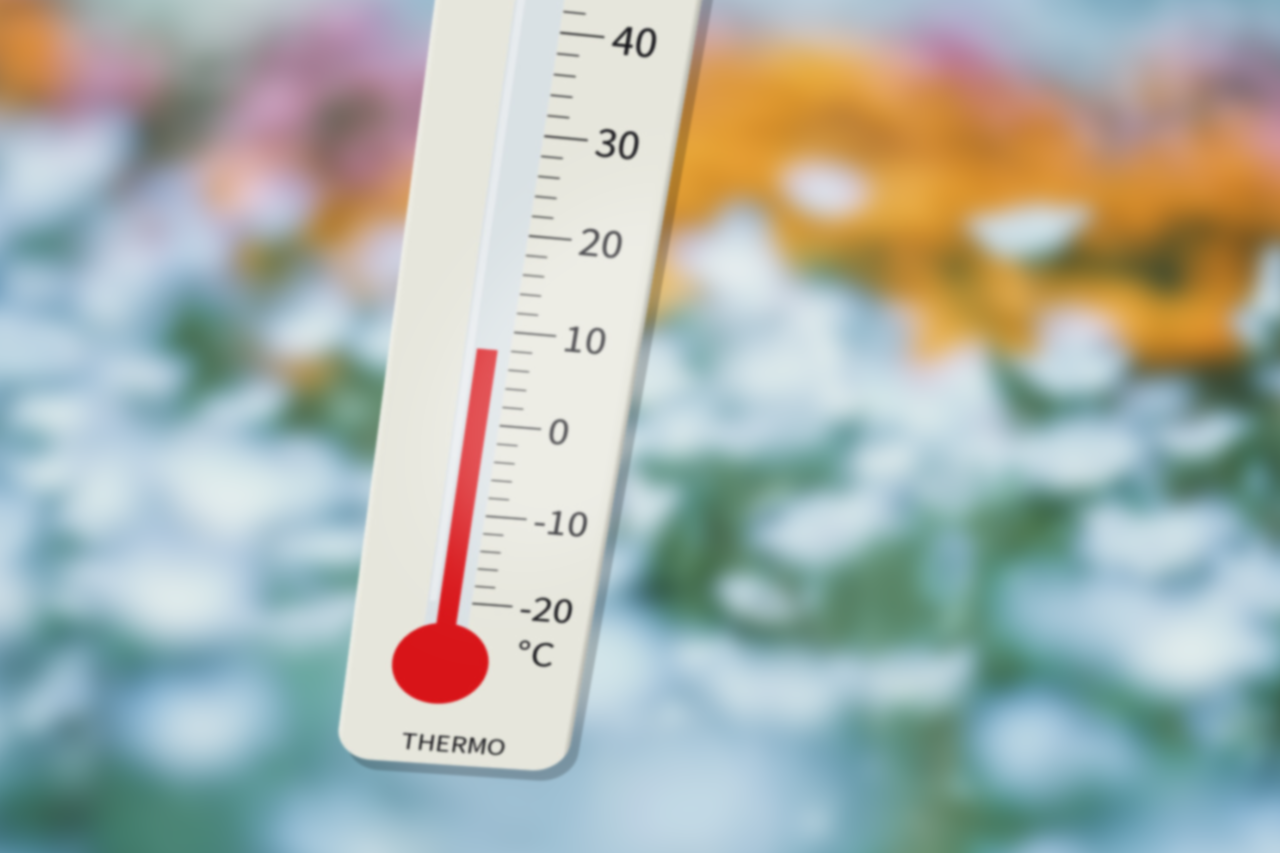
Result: 8 °C
